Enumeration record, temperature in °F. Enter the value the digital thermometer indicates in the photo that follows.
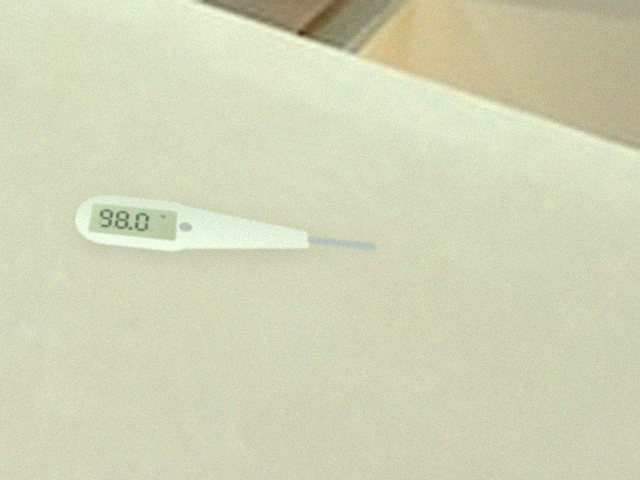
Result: 98.0 °F
